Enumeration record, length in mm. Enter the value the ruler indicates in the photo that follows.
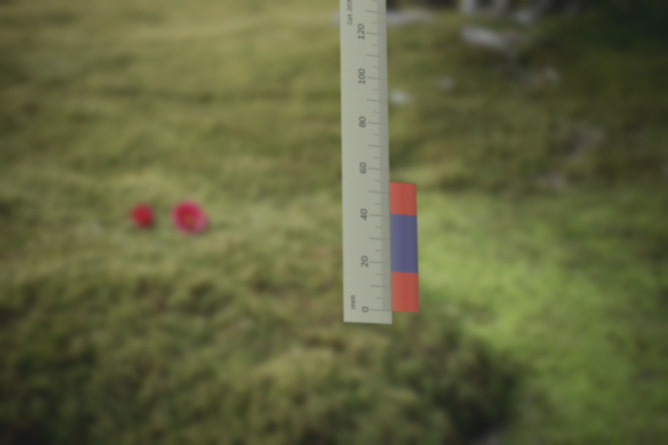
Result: 55 mm
